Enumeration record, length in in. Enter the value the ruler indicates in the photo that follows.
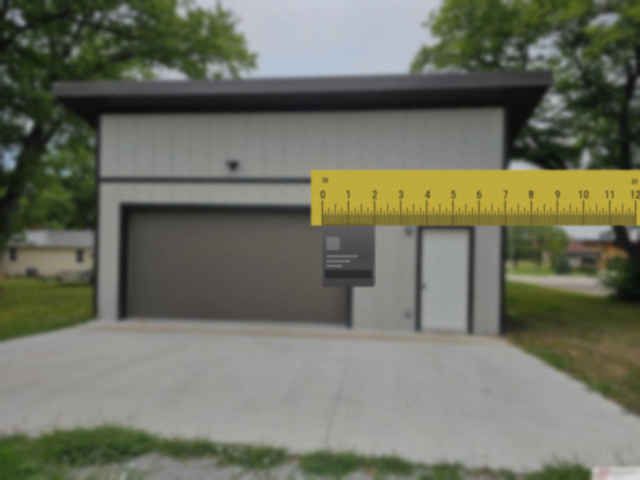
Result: 2 in
